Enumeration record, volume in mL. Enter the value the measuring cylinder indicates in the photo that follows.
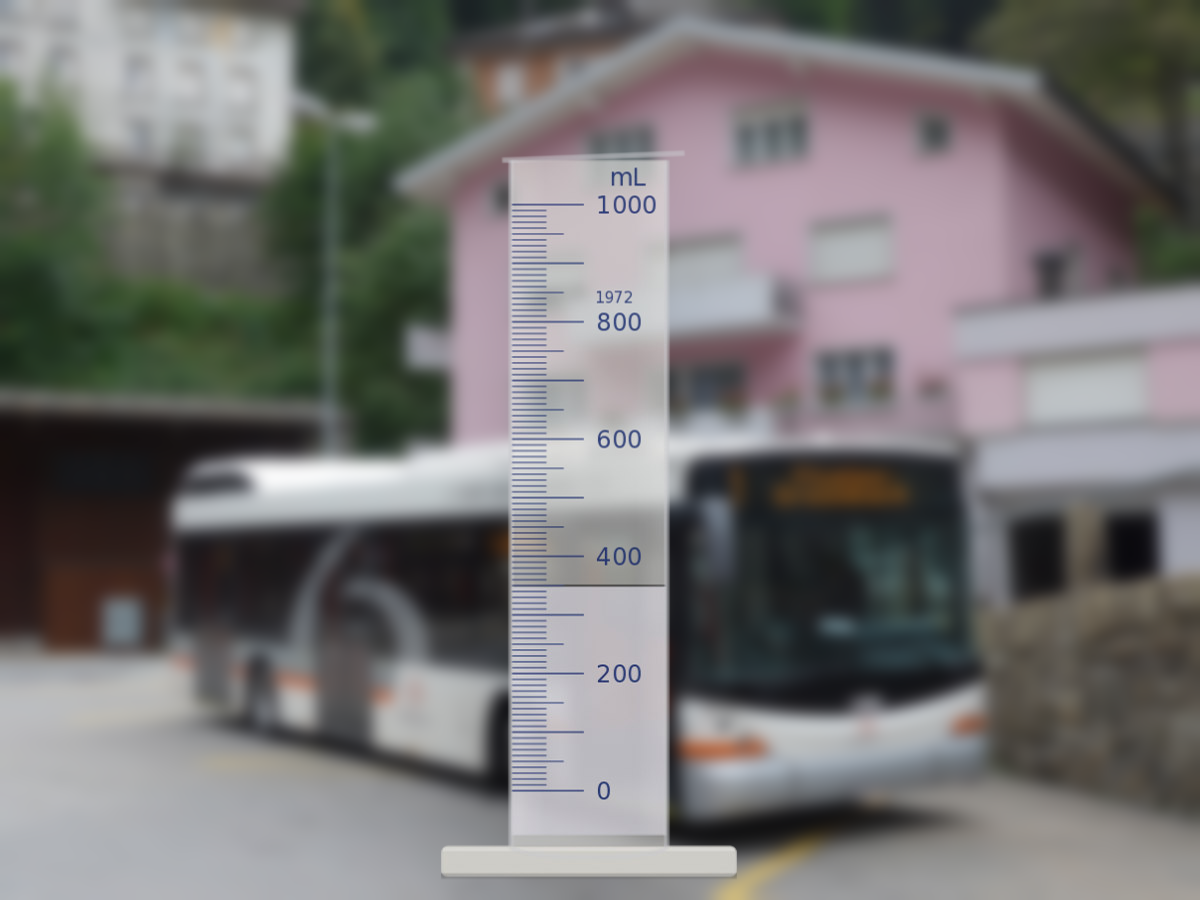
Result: 350 mL
